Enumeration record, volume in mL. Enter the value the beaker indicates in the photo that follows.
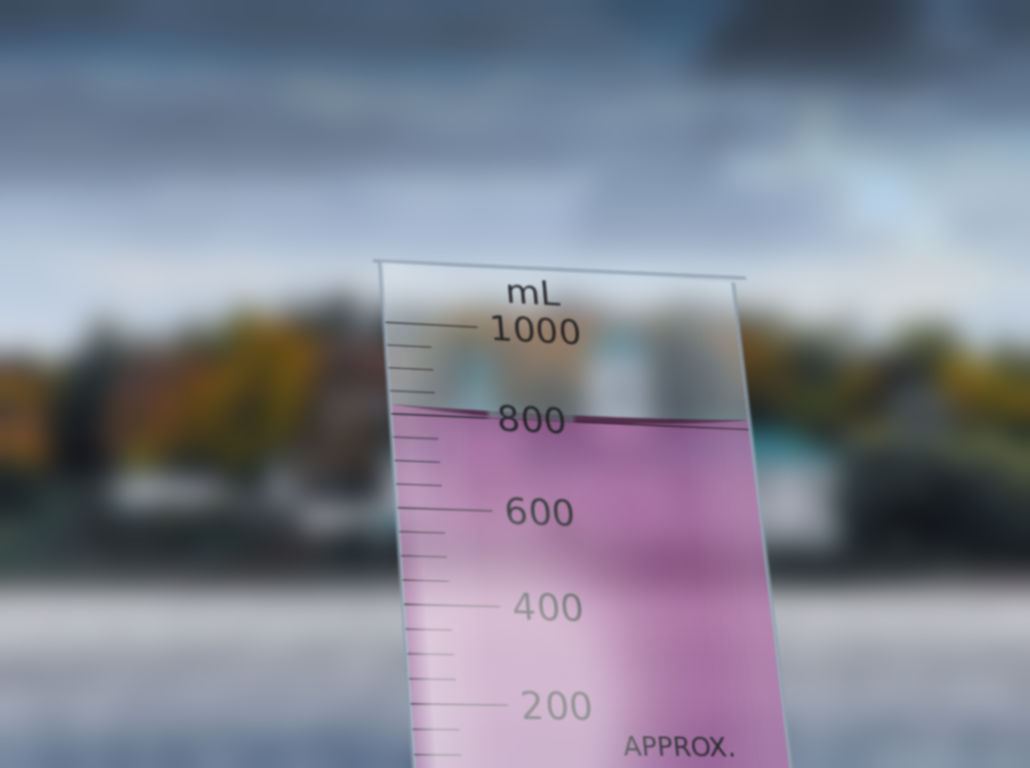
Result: 800 mL
